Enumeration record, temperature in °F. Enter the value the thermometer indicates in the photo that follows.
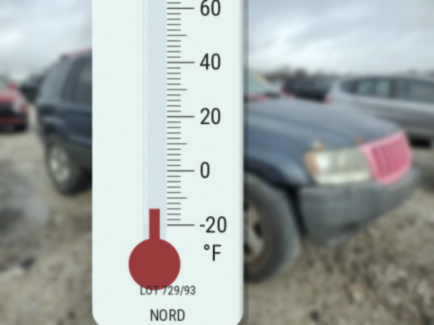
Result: -14 °F
